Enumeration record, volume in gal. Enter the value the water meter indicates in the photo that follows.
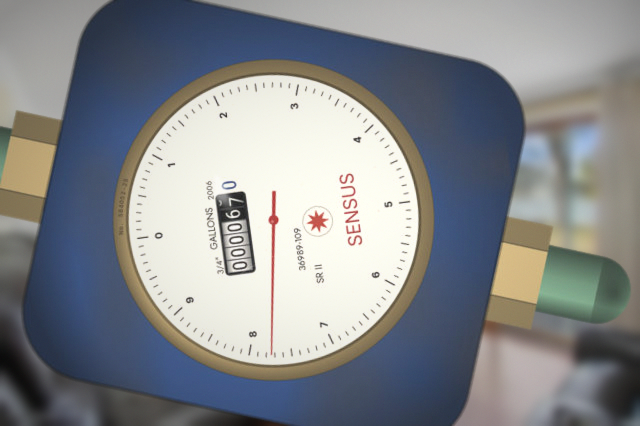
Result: 667.7 gal
